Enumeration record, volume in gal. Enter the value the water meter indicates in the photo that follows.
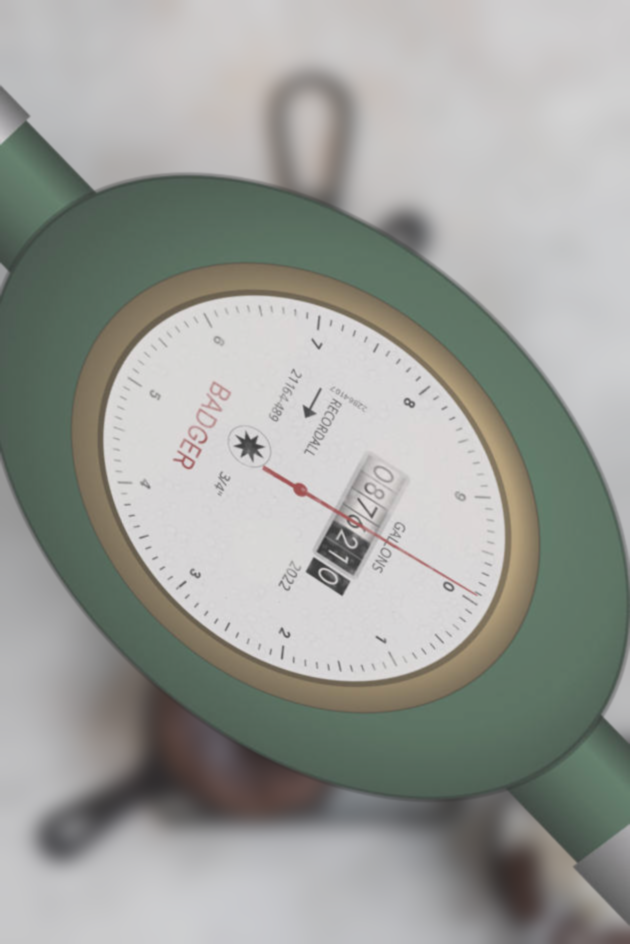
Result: 876209.9 gal
